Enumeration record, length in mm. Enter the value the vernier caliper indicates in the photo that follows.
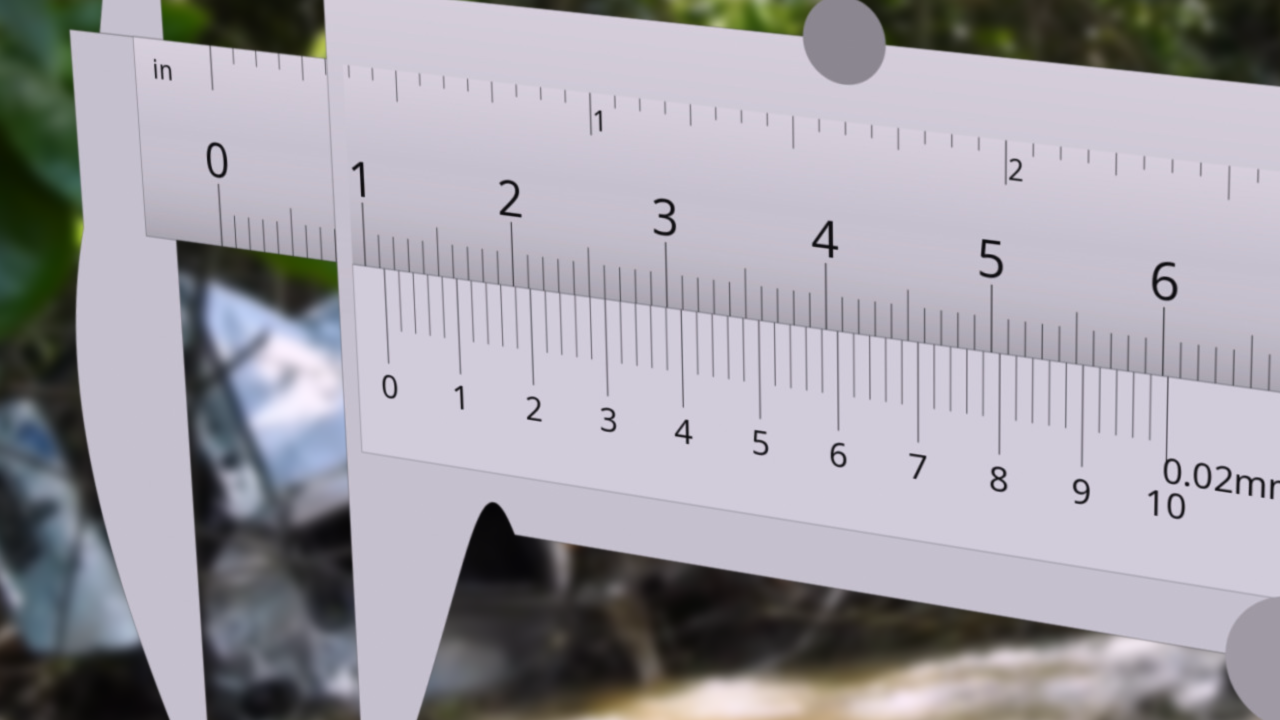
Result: 11.3 mm
